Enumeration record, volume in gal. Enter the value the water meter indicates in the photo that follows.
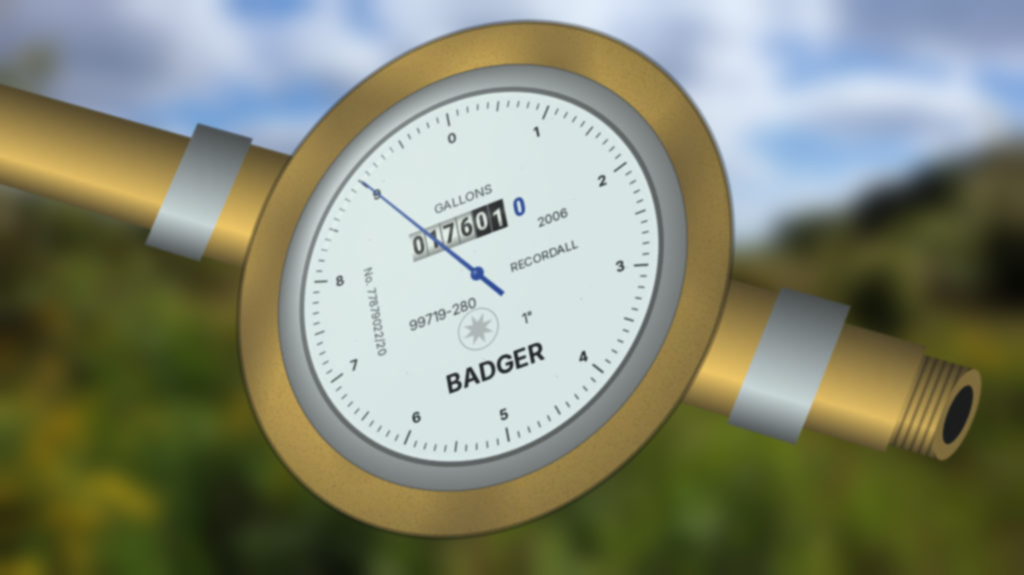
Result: 176009.0 gal
